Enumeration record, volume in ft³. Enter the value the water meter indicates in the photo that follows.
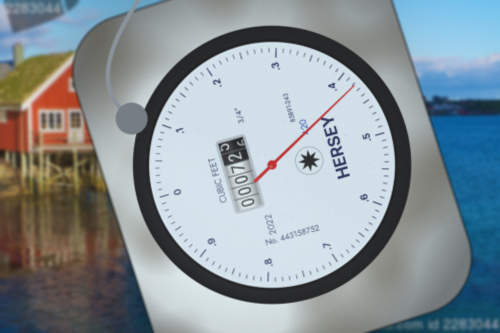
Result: 725.42 ft³
